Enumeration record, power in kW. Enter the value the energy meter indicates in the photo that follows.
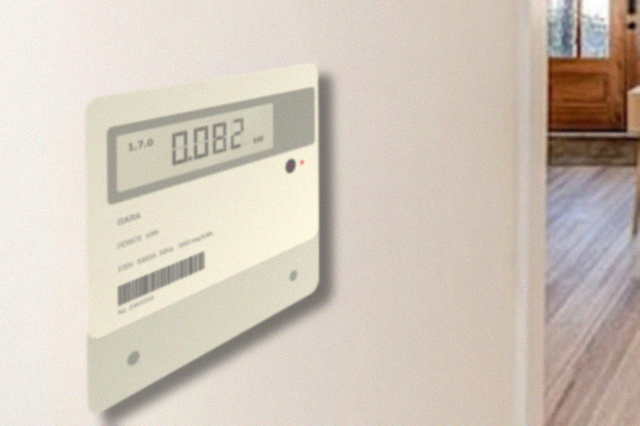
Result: 0.082 kW
